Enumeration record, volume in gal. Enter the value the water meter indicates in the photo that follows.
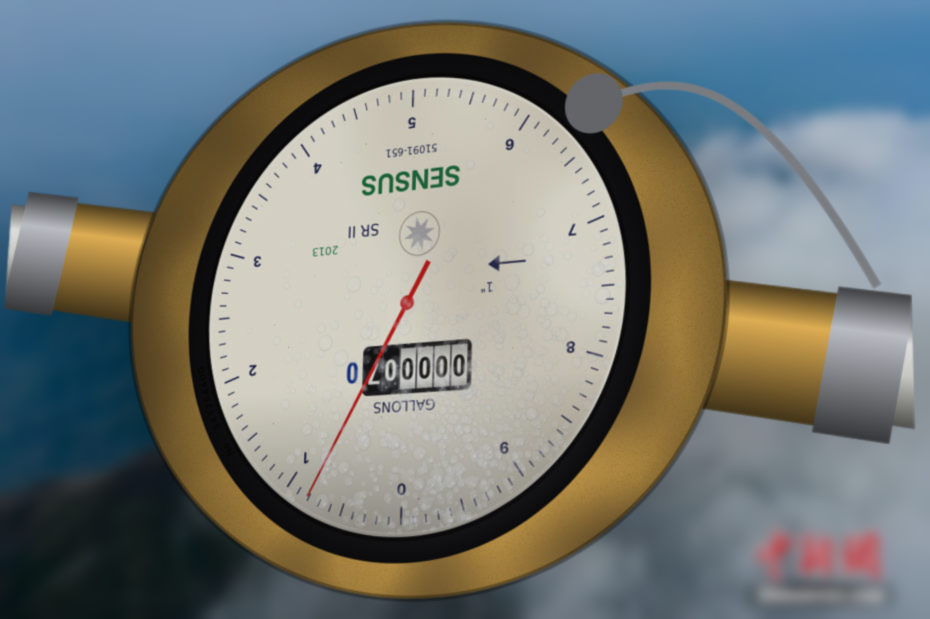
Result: 70.8 gal
